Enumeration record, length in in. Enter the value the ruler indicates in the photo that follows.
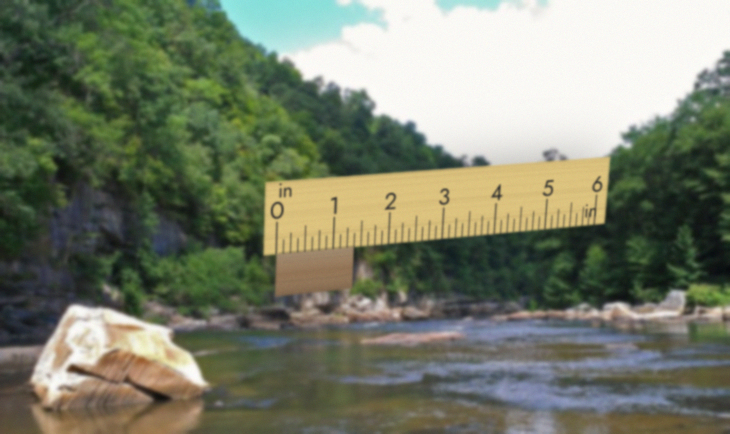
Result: 1.375 in
